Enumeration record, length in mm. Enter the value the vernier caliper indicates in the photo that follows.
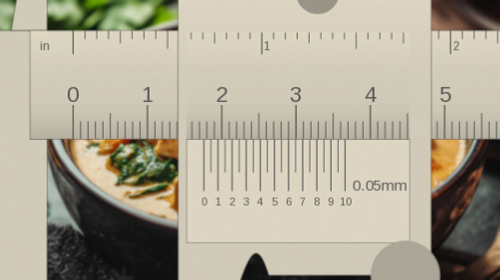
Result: 17.6 mm
